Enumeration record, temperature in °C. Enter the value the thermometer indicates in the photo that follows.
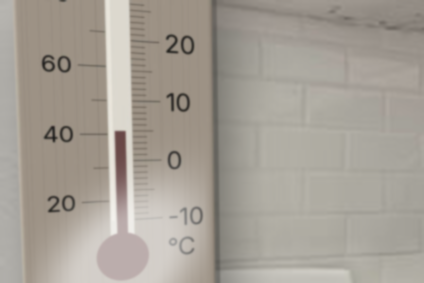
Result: 5 °C
